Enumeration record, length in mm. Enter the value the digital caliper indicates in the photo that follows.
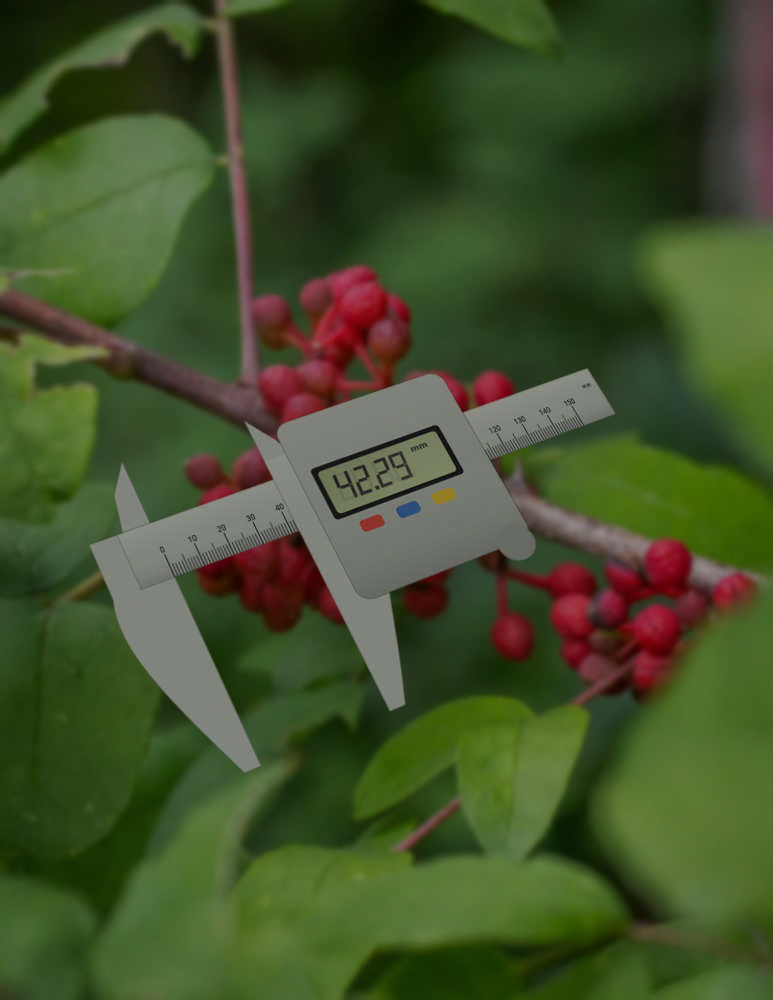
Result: 42.29 mm
